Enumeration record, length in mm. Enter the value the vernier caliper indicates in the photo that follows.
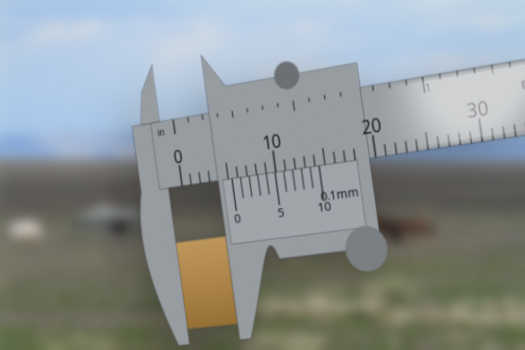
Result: 5.4 mm
